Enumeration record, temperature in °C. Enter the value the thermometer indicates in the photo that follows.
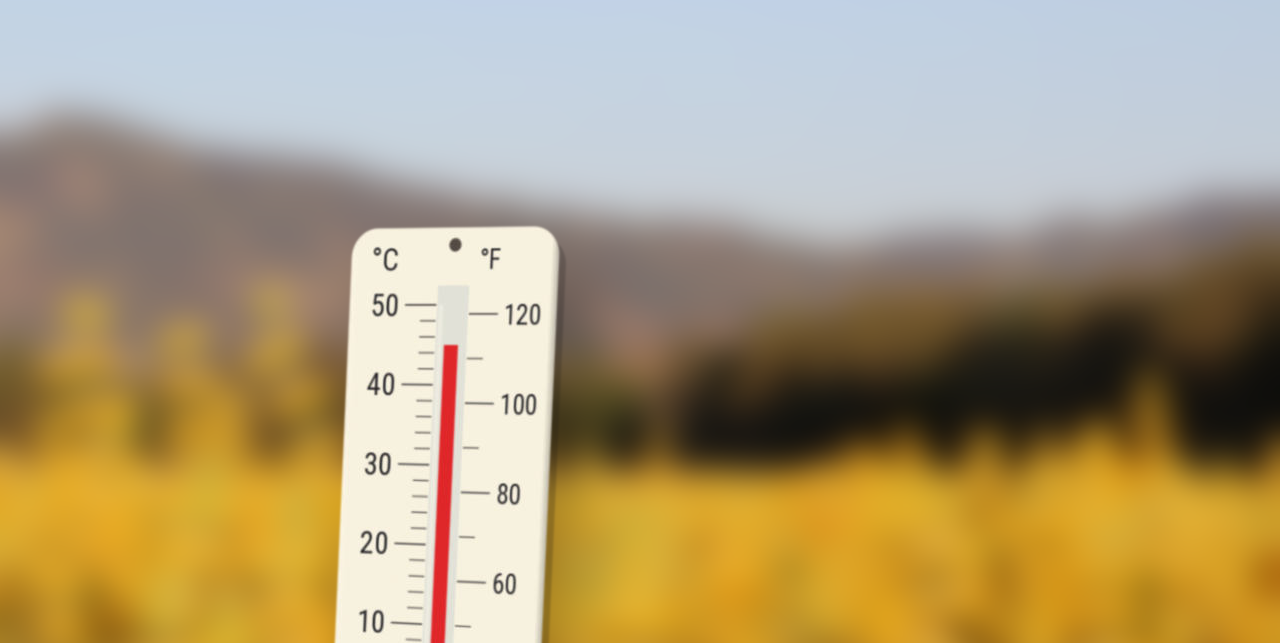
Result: 45 °C
